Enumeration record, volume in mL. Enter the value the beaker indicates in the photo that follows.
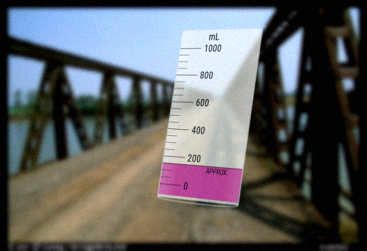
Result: 150 mL
